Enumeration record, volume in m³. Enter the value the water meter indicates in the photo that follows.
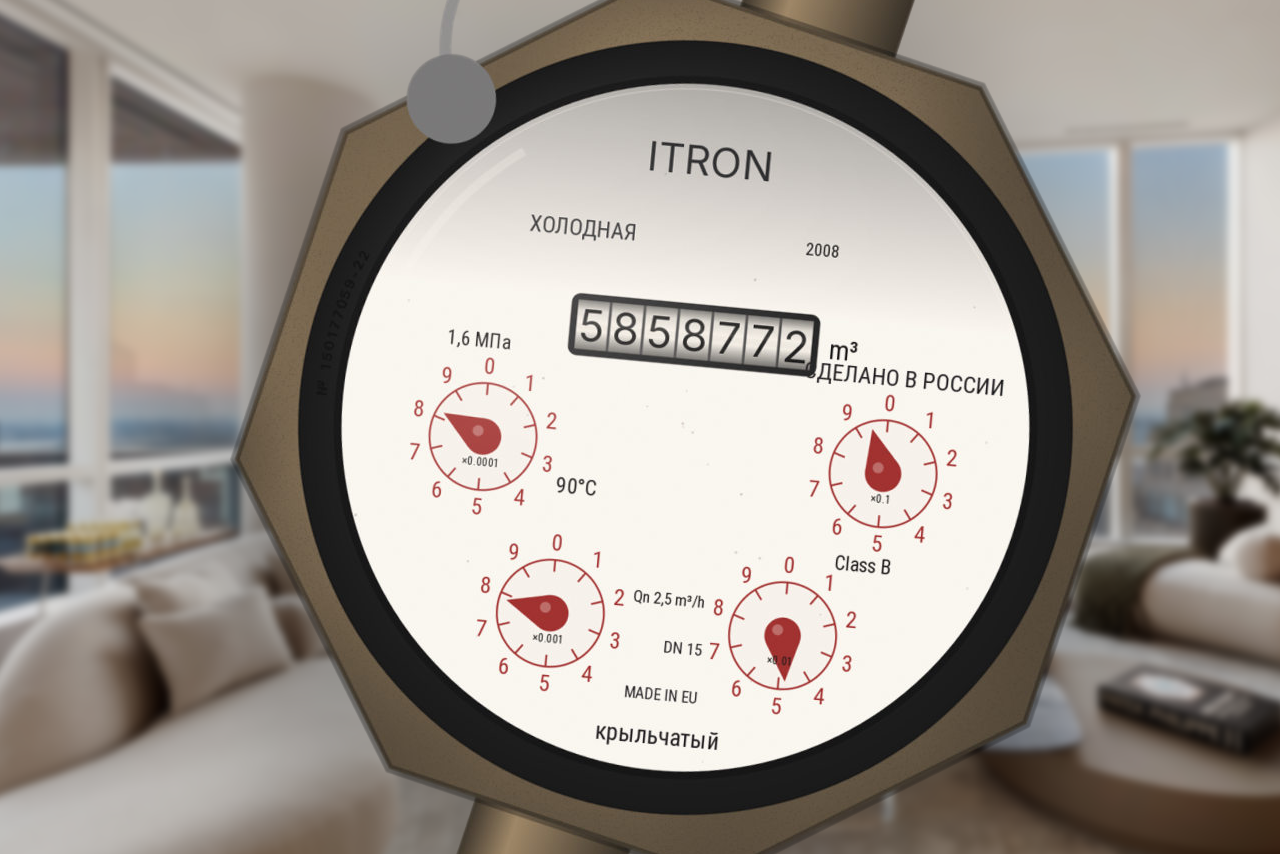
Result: 5858771.9478 m³
